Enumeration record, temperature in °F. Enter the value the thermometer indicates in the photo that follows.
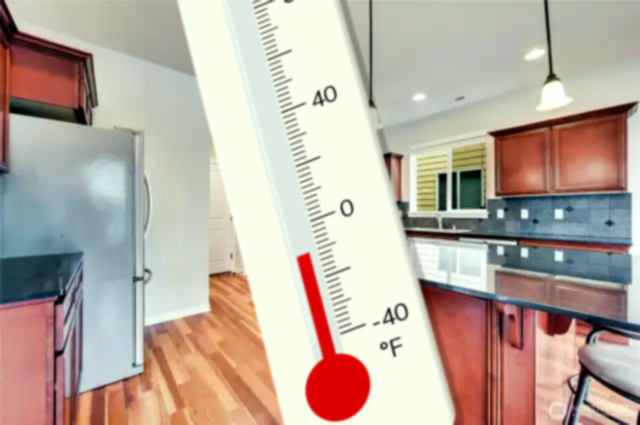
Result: -10 °F
